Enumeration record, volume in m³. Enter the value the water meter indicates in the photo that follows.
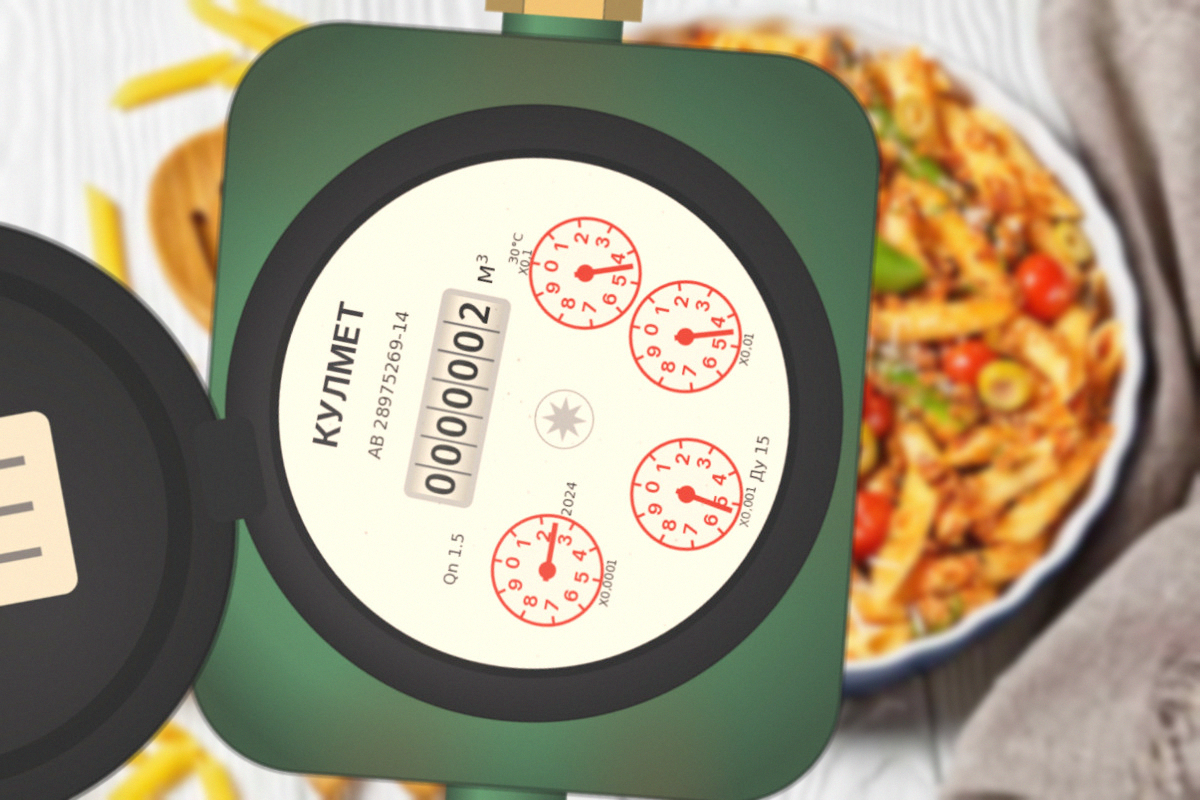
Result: 2.4452 m³
